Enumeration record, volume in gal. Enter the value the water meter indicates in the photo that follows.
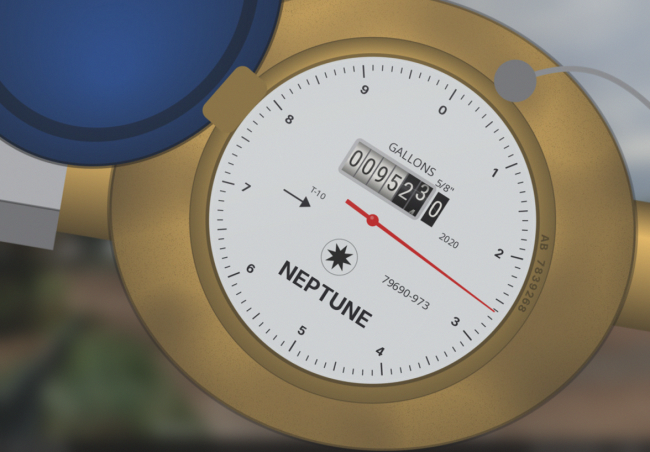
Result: 95232.6 gal
